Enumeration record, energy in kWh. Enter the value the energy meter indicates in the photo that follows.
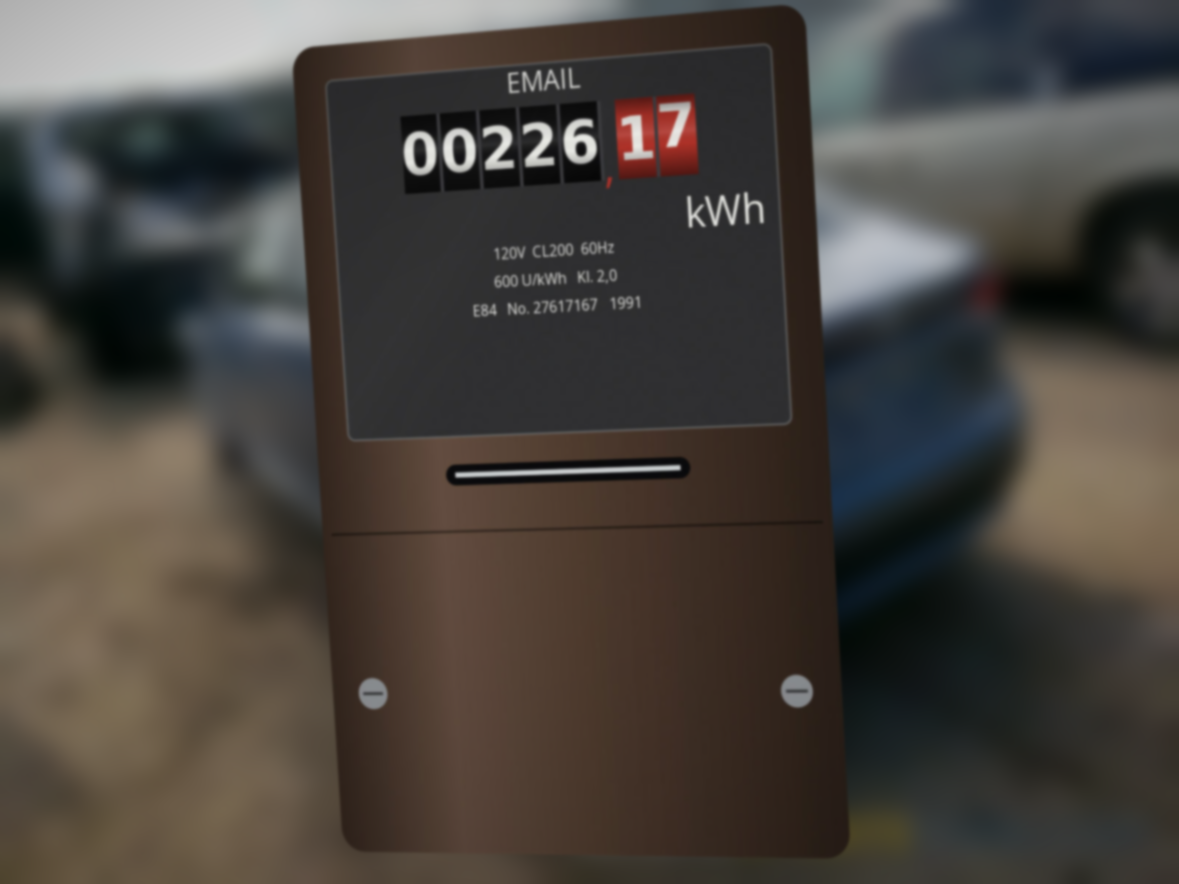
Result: 226.17 kWh
